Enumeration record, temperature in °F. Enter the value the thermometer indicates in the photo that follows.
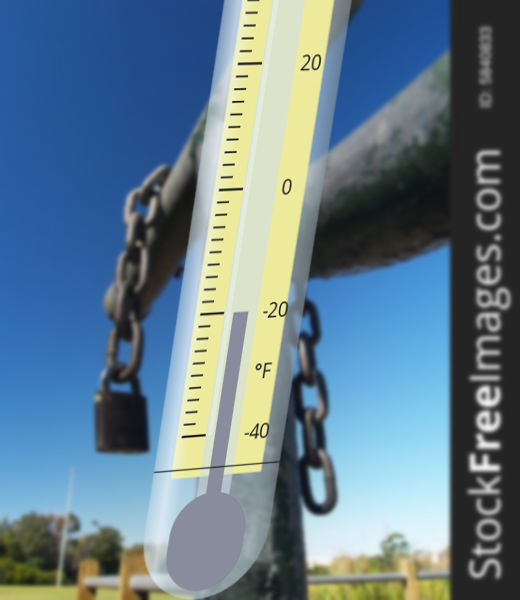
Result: -20 °F
